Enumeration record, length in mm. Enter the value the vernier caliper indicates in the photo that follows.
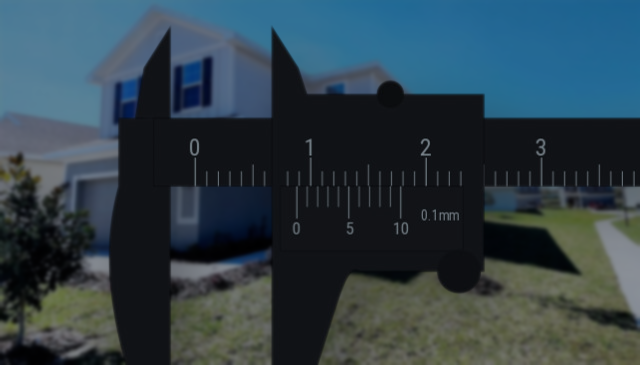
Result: 8.8 mm
